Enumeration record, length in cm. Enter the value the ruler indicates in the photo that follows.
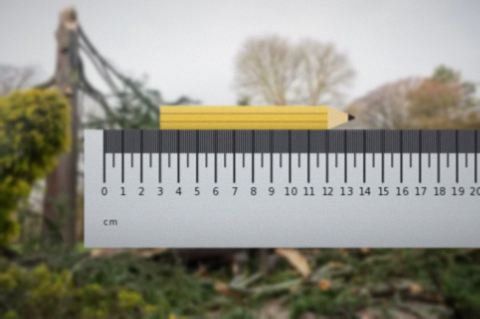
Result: 10.5 cm
